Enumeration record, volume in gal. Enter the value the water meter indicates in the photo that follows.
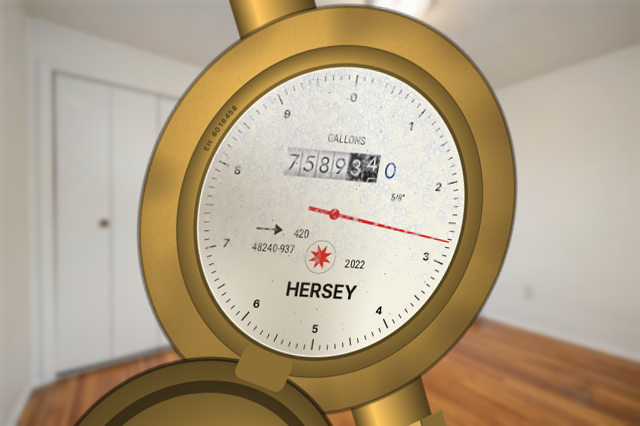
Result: 7589342.7 gal
